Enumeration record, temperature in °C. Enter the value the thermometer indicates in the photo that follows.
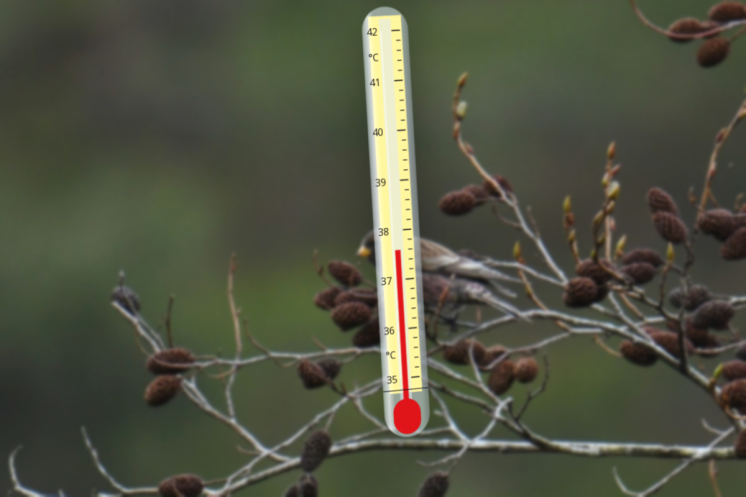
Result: 37.6 °C
